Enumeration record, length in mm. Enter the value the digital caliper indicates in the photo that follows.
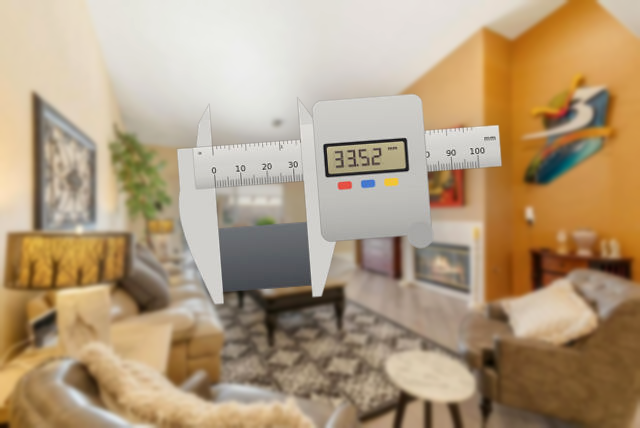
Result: 33.52 mm
